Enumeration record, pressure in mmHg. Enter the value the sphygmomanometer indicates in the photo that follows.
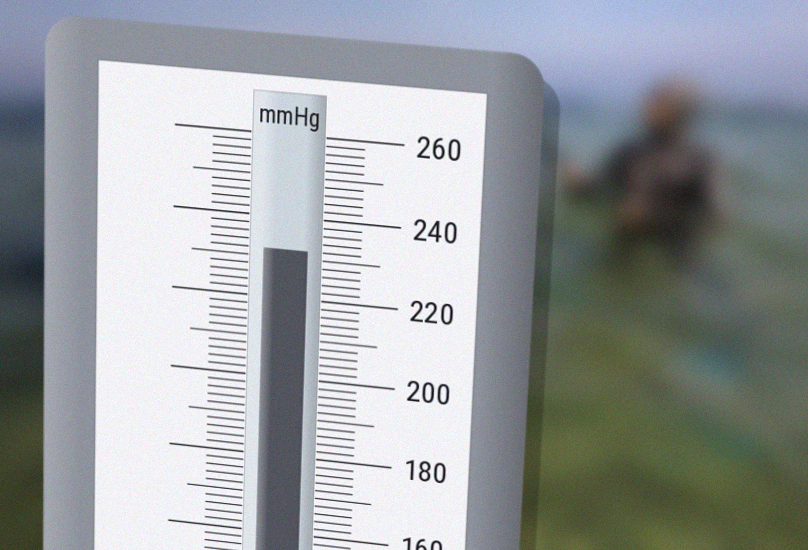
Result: 232 mmHg
